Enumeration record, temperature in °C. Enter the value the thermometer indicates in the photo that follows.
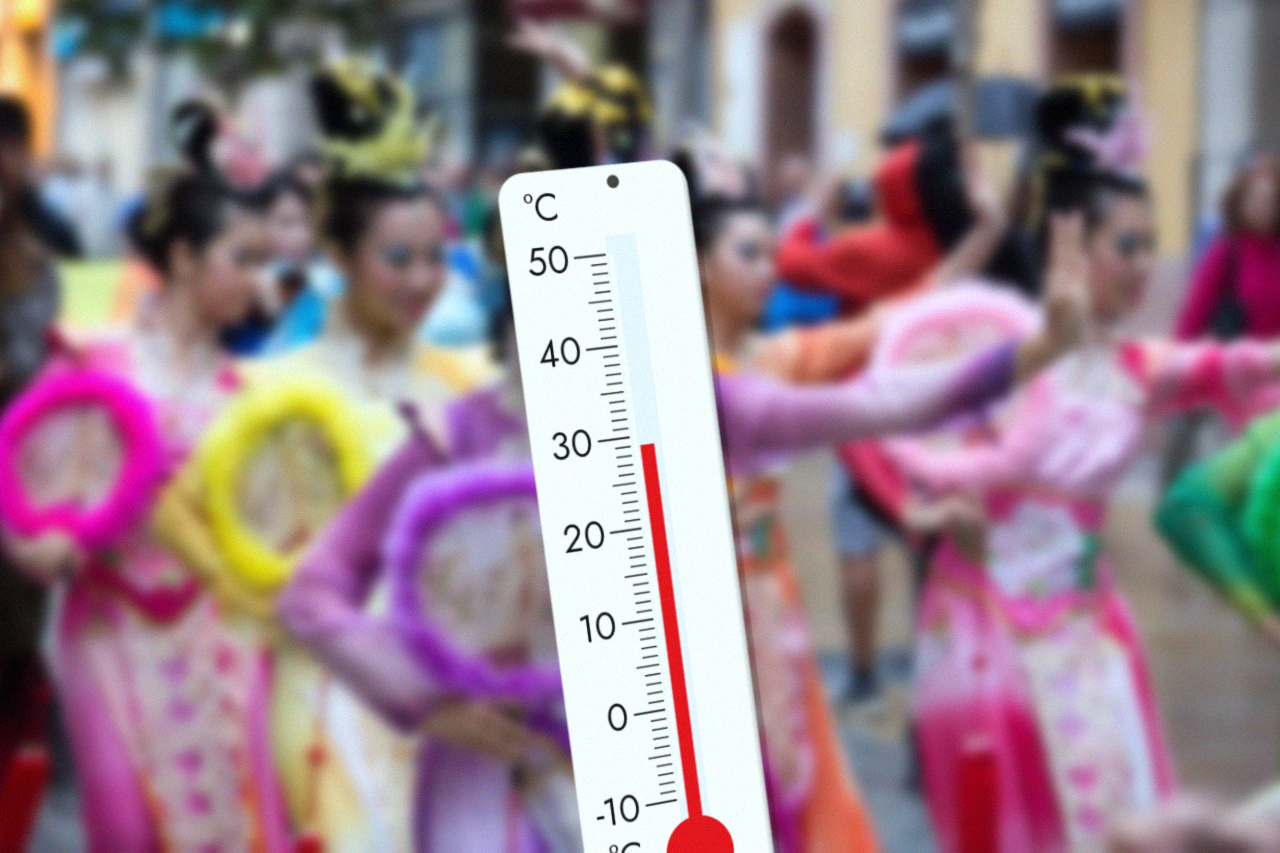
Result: 29 °C
